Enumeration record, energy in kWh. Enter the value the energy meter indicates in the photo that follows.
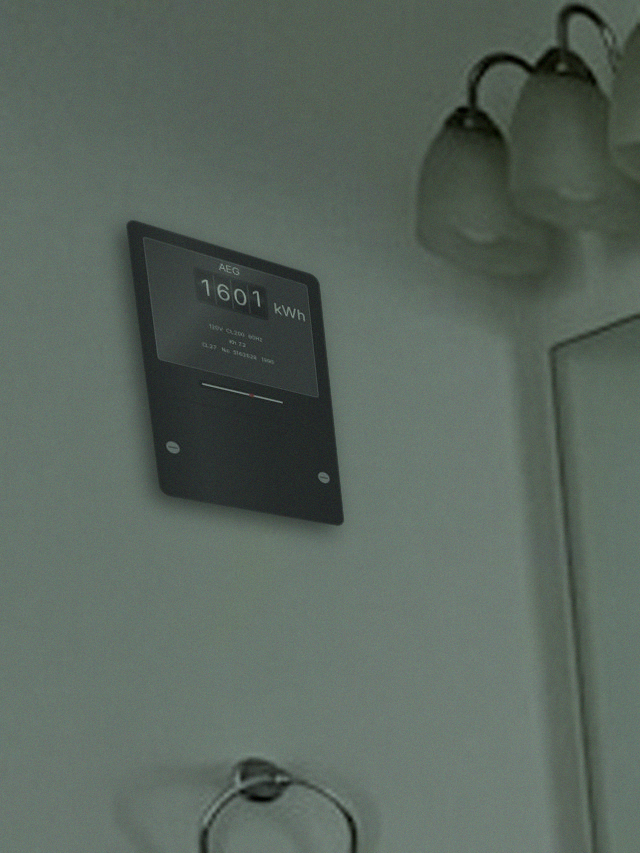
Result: 1601 kWh
